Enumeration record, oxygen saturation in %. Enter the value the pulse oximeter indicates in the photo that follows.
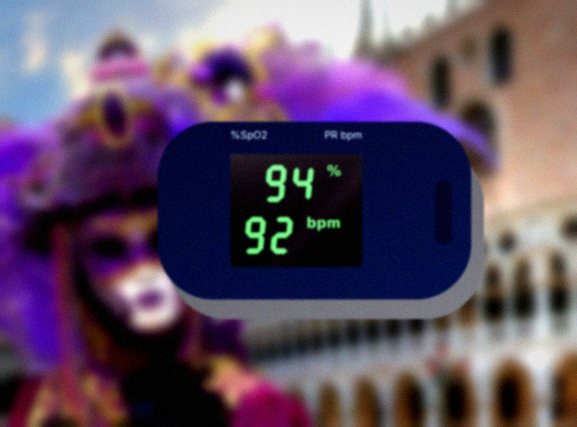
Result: 94 %
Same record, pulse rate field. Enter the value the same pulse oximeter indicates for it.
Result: 92 bpm
